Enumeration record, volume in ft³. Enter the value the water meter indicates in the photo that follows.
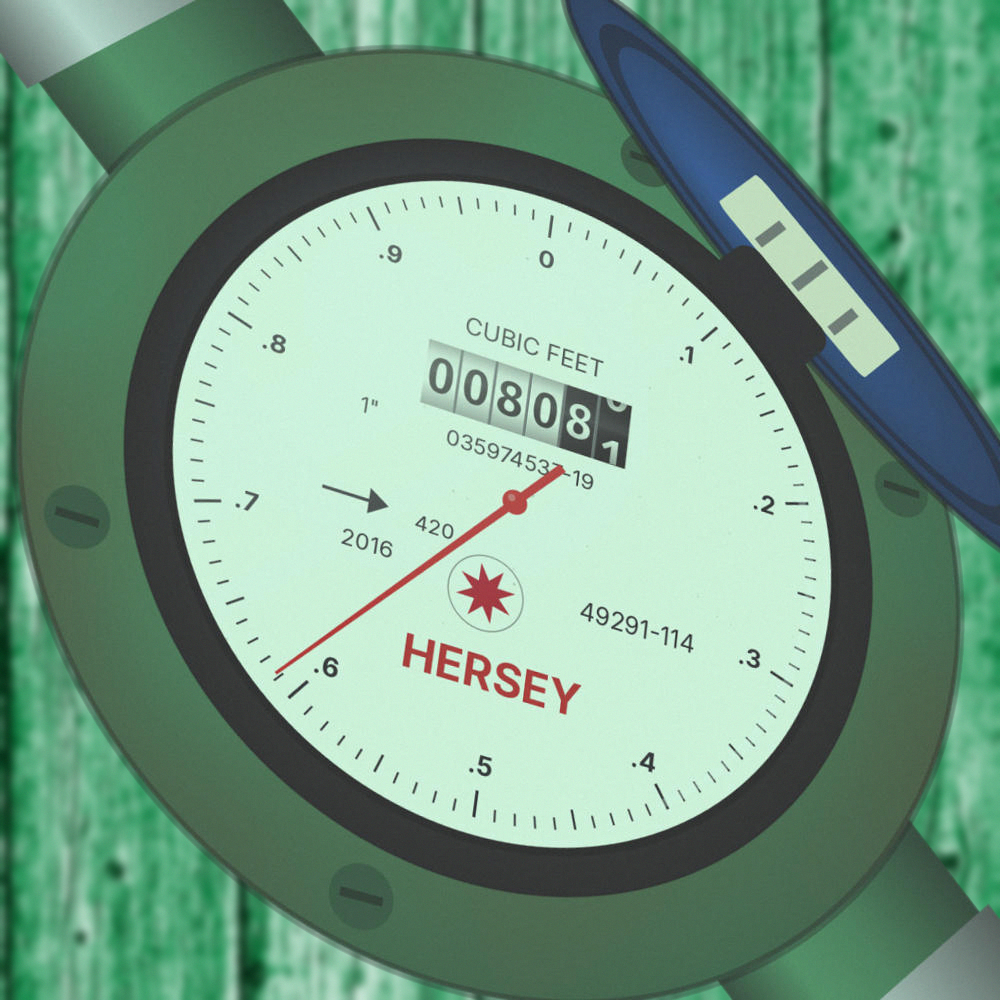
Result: 8080.61 ft³
